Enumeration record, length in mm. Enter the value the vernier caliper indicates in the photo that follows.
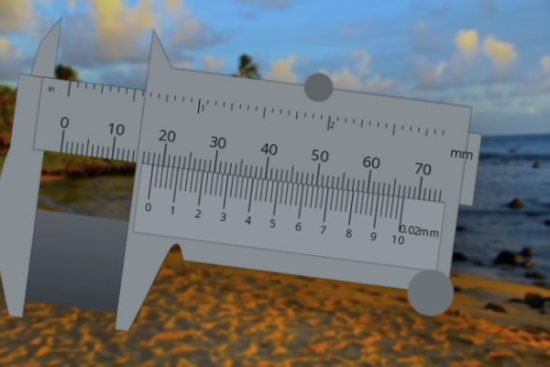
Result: 18.0 mm
